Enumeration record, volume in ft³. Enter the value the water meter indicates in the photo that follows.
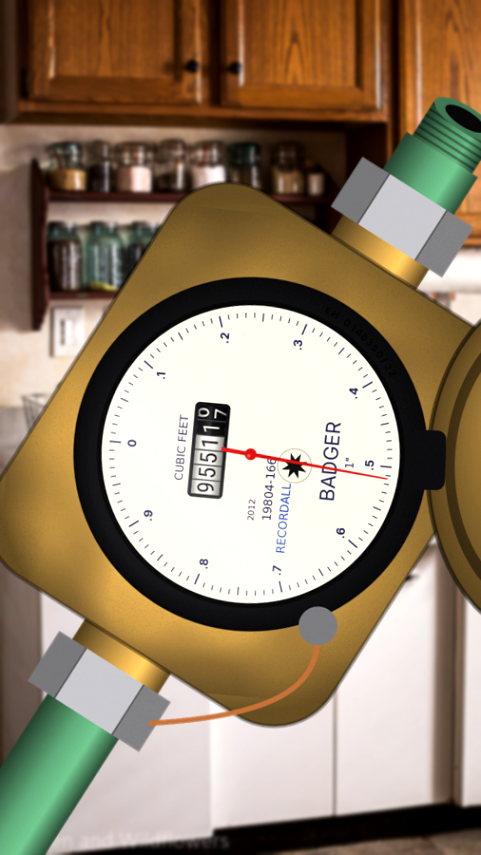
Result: 955116.51 ft³
